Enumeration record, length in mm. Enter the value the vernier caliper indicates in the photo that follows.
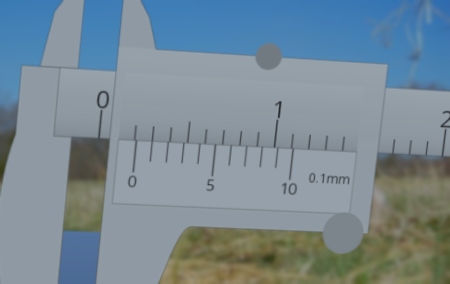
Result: 2.1 mm
